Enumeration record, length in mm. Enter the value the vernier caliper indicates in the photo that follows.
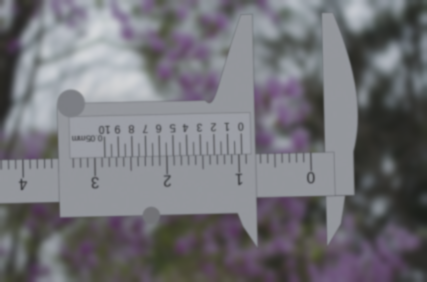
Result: 9.6 mm
